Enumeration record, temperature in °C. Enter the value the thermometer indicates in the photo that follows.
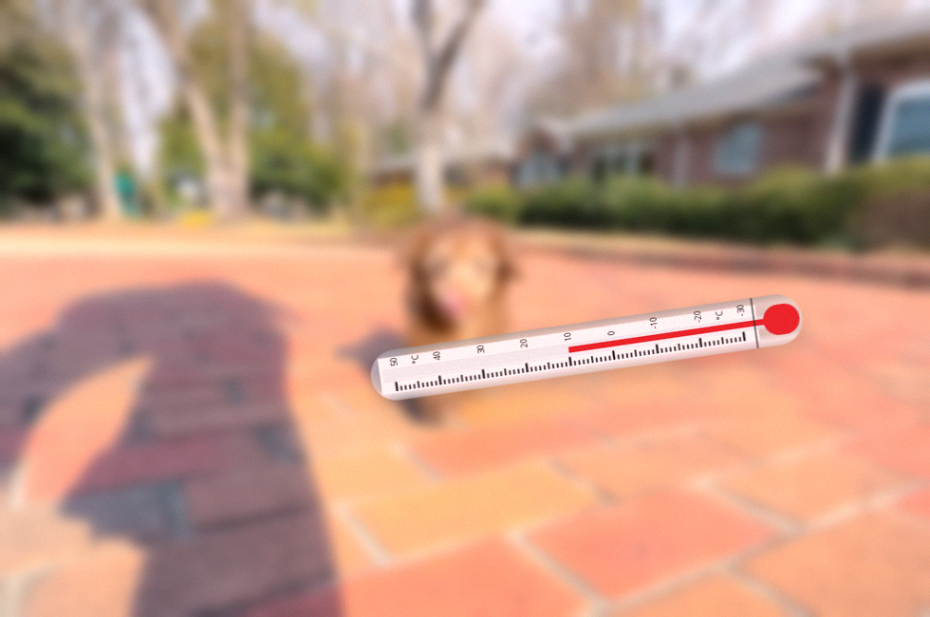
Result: 10 °C
